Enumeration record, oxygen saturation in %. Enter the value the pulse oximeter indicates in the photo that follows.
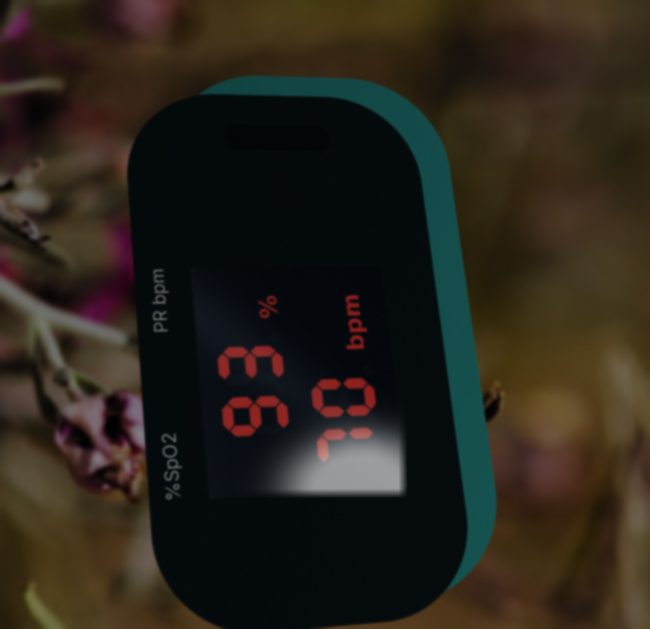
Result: 93 %
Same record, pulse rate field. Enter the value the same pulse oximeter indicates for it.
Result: 70 bpm
